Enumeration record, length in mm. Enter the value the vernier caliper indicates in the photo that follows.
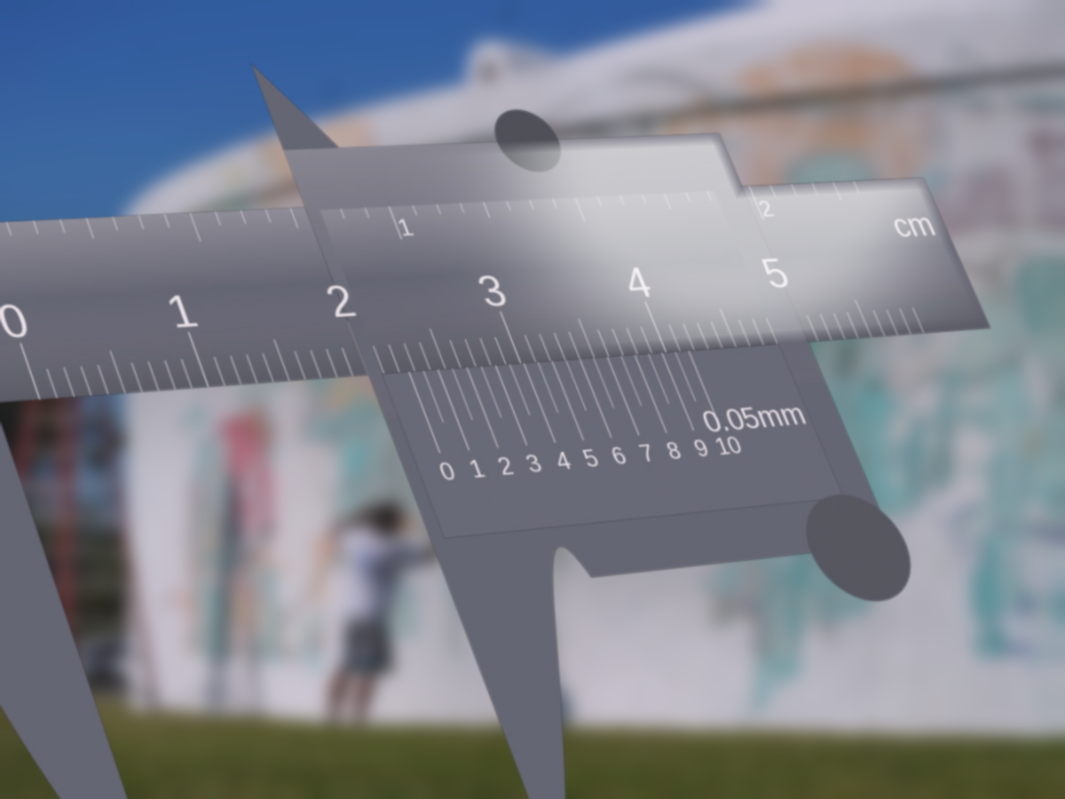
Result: 22.6 mm
